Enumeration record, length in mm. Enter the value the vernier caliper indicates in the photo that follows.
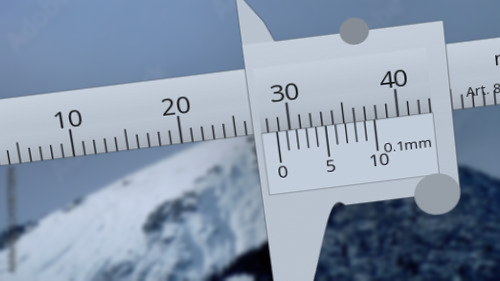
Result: 28.8 mm
